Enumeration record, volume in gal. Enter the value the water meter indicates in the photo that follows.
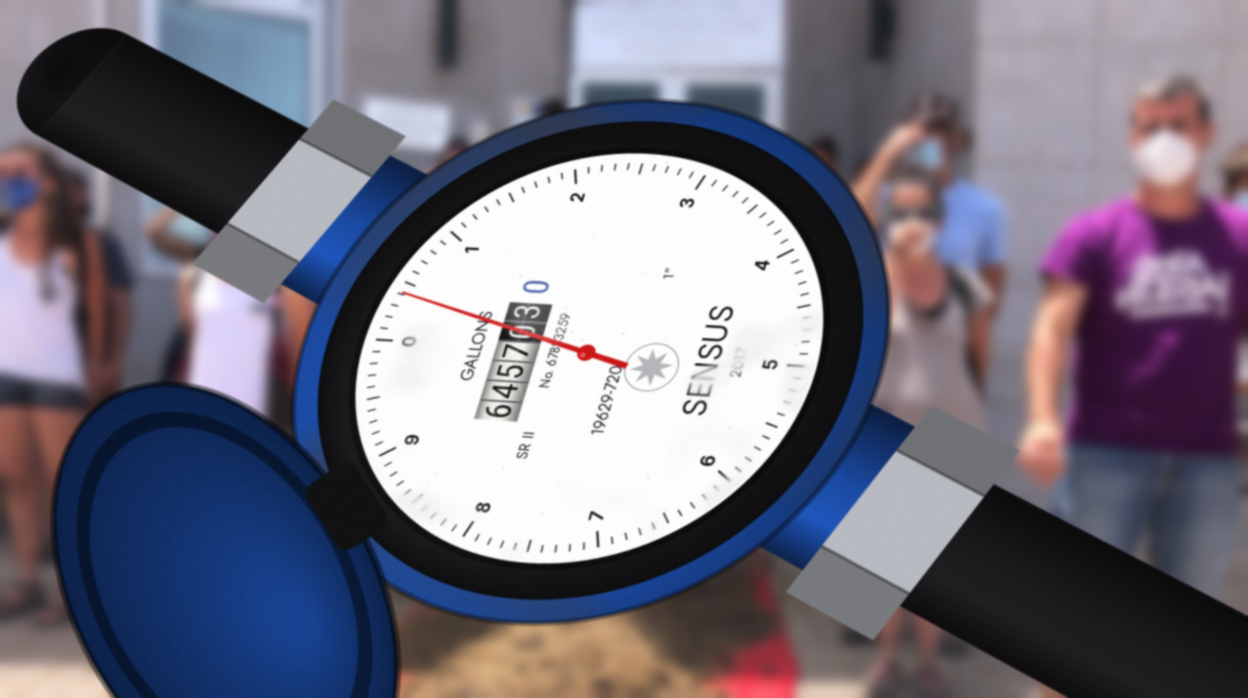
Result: 6457030.4 gal
